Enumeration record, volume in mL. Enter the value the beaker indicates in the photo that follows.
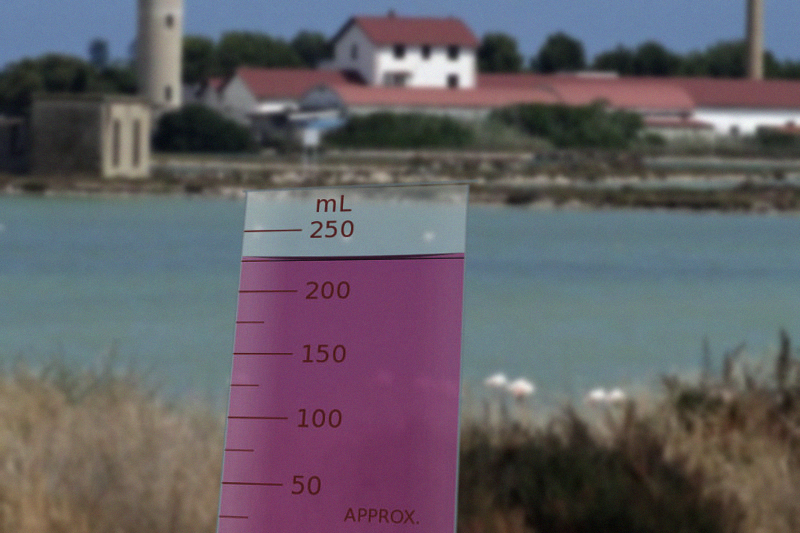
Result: 225 mL
